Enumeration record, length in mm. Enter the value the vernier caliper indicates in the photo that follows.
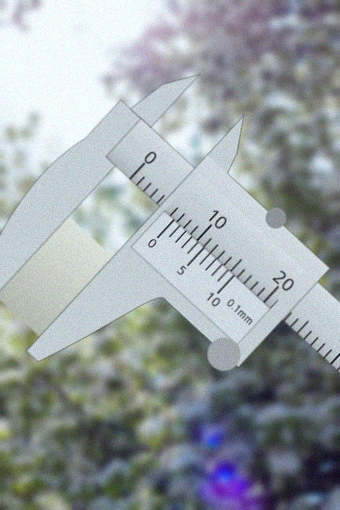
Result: 6.6 mm
